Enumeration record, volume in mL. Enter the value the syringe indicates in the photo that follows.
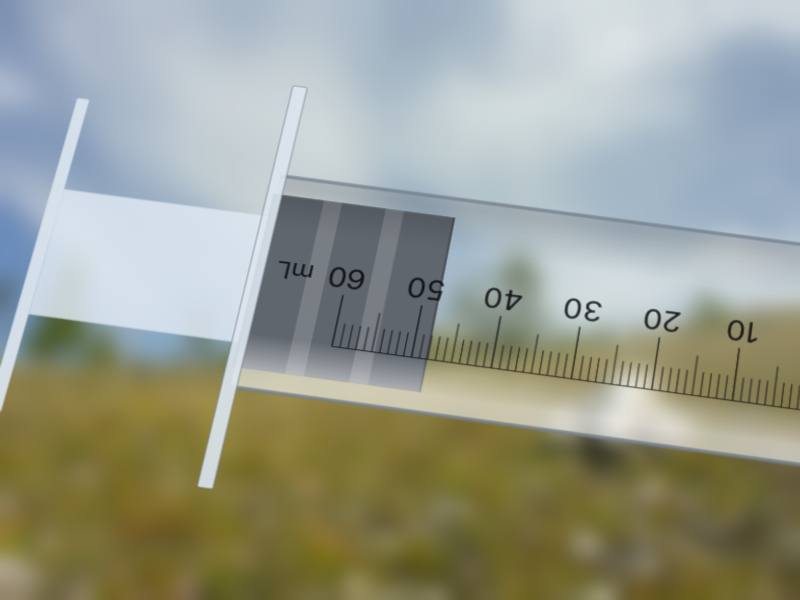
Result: 48 mL
